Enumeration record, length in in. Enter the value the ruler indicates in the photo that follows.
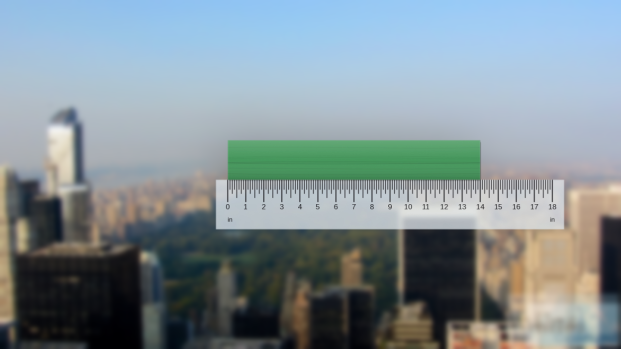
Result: 14 in
